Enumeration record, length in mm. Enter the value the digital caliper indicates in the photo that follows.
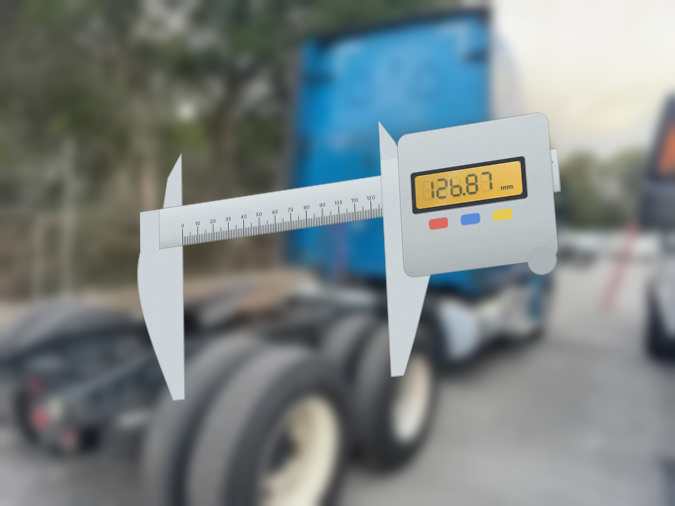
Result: 126.87 mm
